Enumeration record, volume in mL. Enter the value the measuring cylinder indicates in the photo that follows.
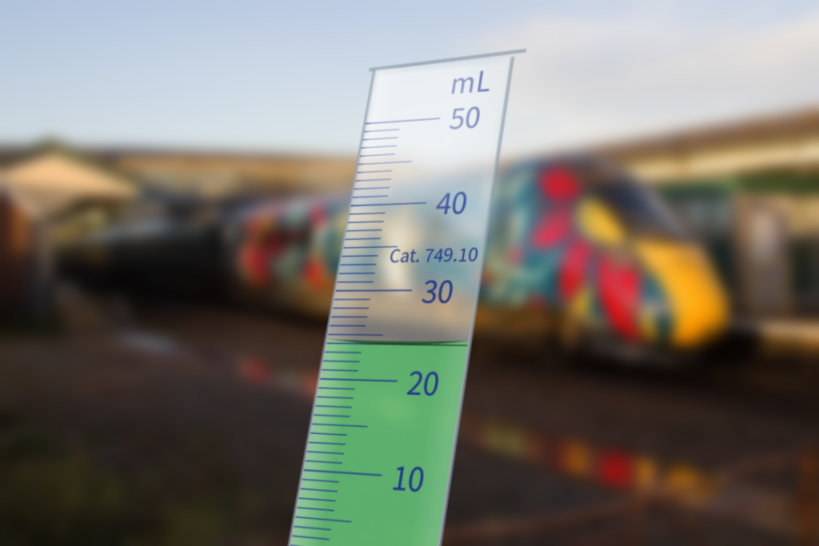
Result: 24 mL
